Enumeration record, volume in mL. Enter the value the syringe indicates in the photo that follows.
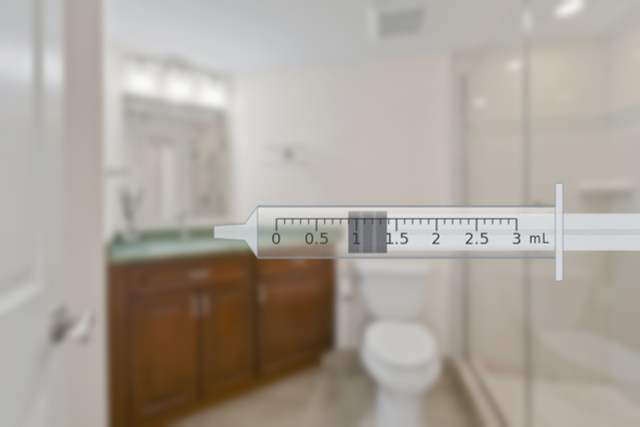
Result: 0.9 mL
